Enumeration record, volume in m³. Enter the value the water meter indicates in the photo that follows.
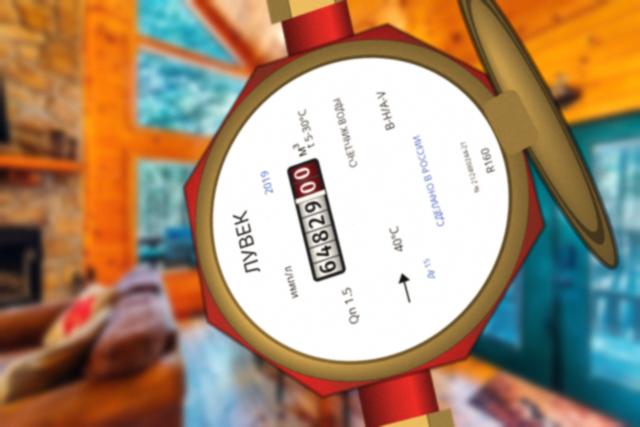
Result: 64829.00 m³
